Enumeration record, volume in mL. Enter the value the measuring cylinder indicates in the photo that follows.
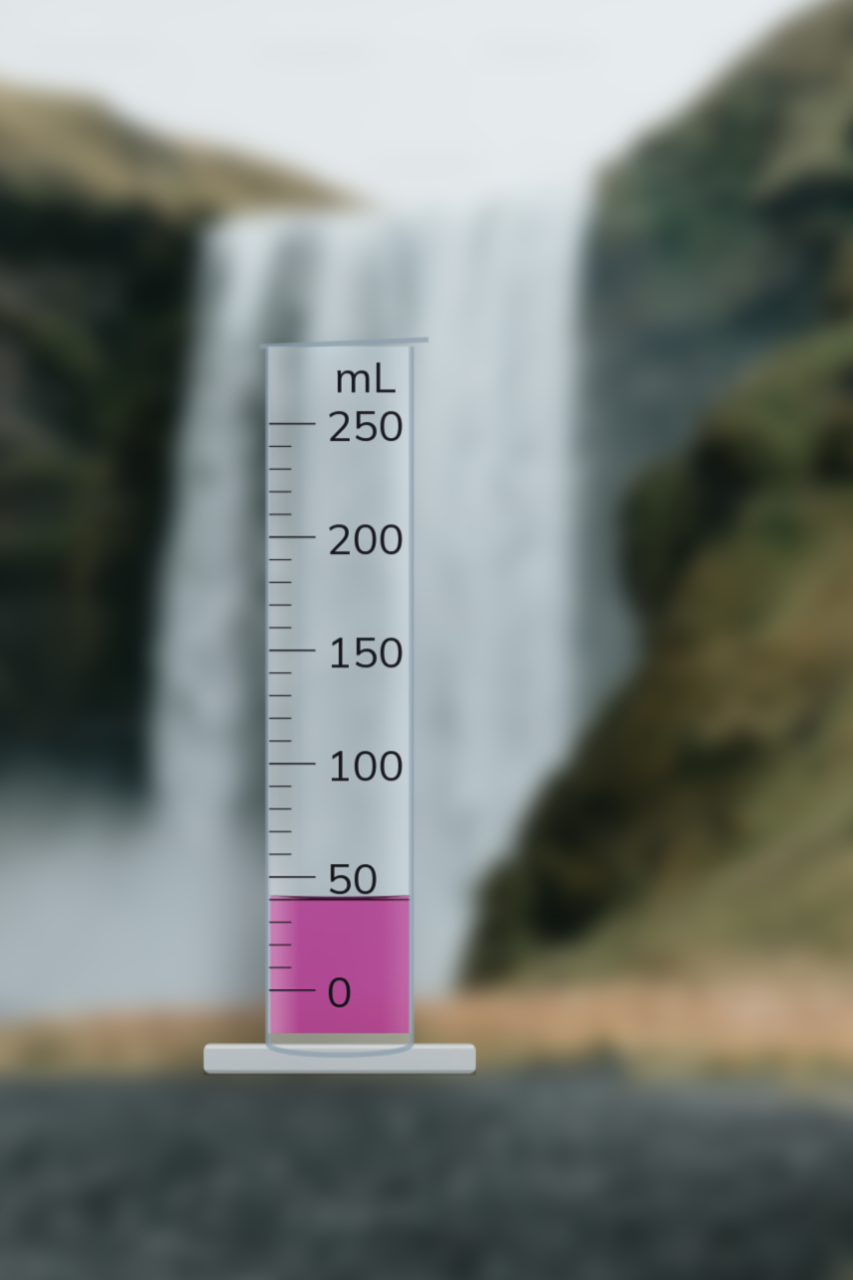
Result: 40 mL
